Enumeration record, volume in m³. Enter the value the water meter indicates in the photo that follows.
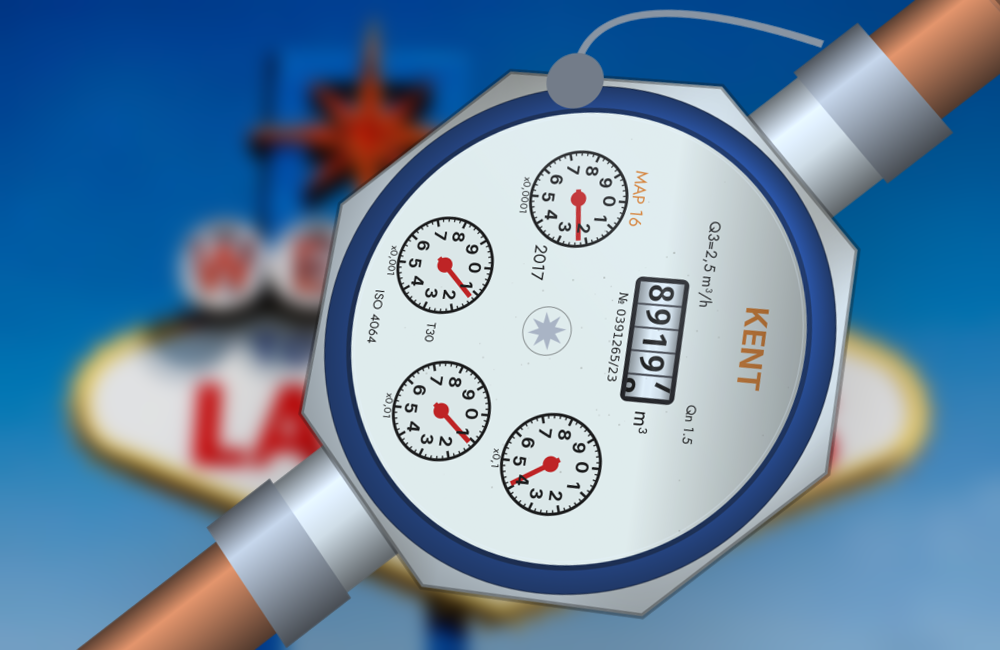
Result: 89197.4112 m³
